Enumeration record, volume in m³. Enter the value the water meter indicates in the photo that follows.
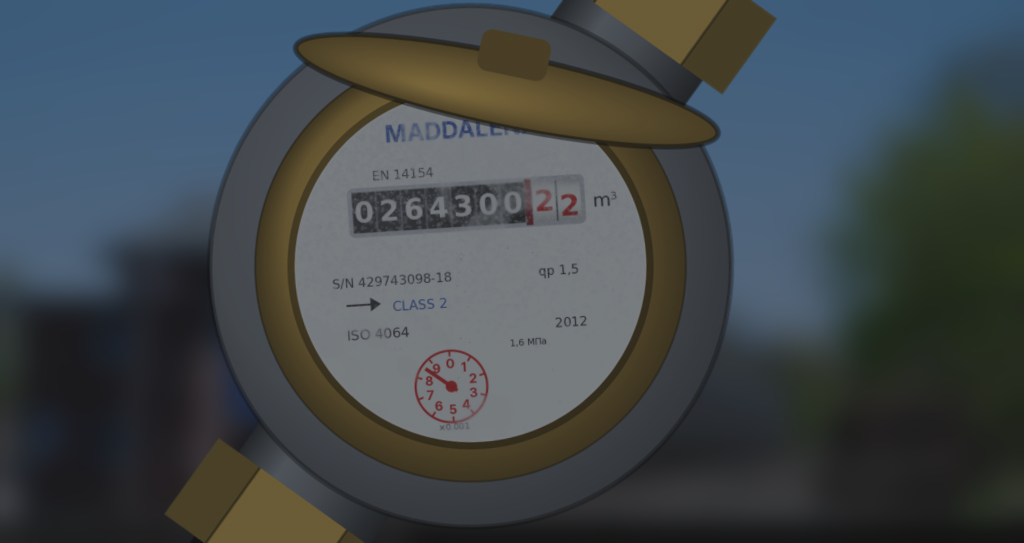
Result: 264300.218 m³
